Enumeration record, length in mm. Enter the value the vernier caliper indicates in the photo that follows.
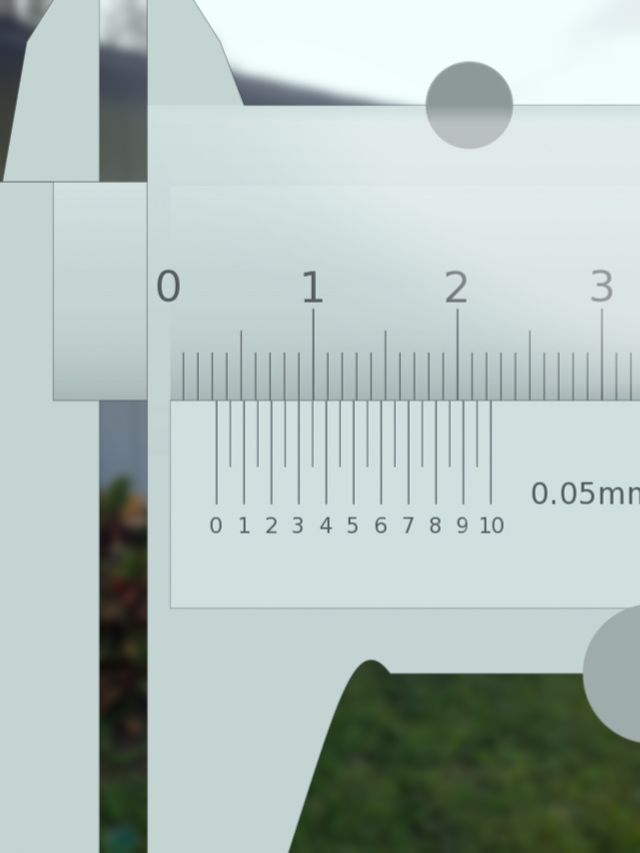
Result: 3.3 mm
